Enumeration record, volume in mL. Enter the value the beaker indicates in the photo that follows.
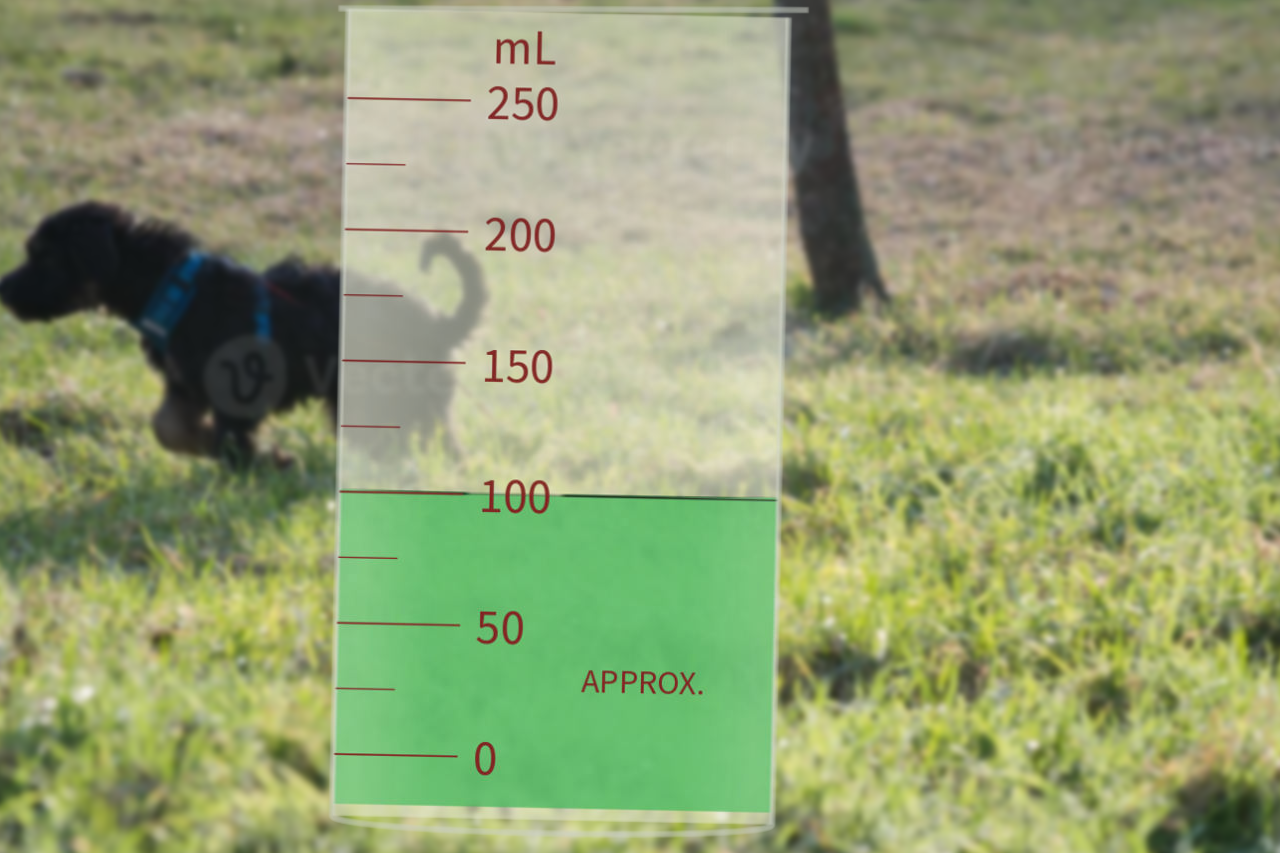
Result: 100 mL
